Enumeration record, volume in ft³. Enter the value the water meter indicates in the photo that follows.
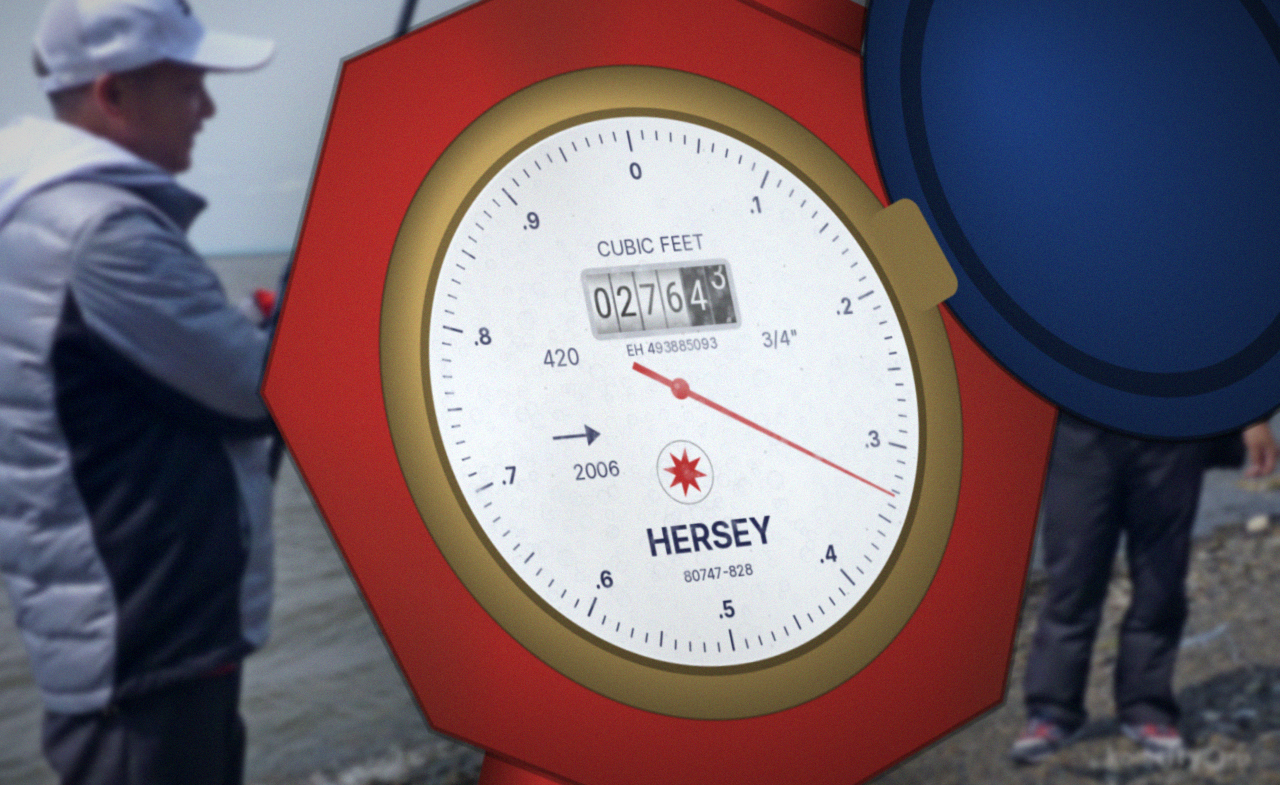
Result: 27643.33 ft³
